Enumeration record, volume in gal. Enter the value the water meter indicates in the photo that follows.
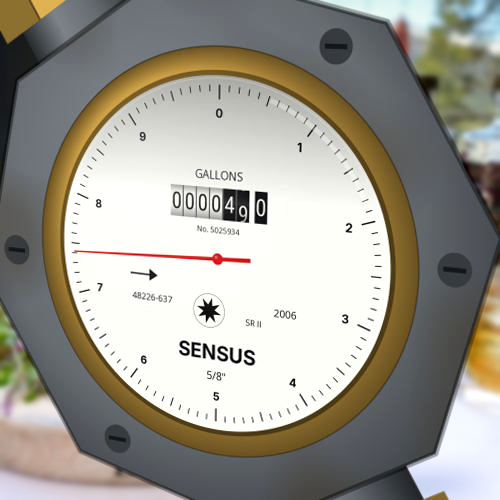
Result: 487.4 gal
